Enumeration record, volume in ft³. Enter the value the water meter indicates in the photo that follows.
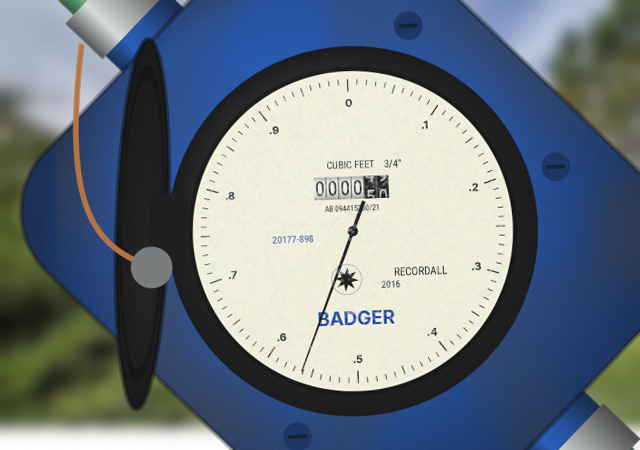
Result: 49.56 ft³
